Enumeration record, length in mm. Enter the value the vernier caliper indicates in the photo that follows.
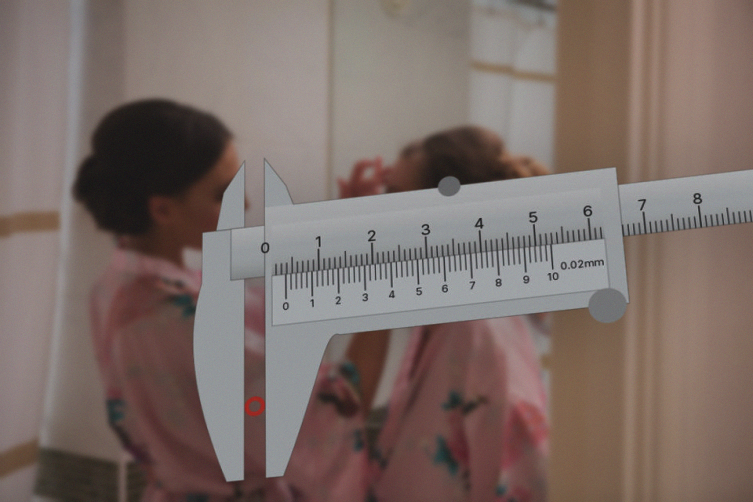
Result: 3.8 mm
